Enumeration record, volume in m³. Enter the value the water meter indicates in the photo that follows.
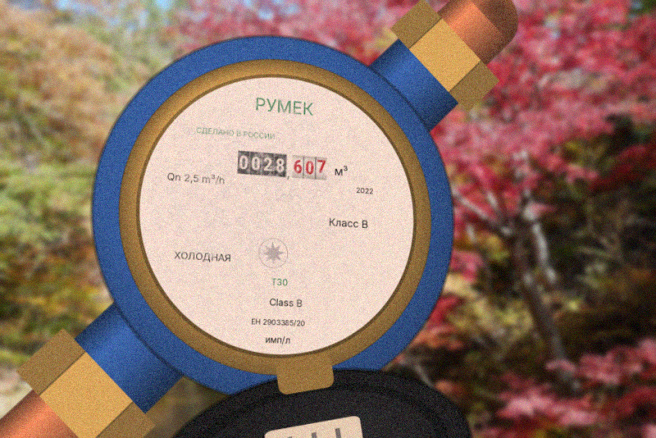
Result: 28.607 m³
